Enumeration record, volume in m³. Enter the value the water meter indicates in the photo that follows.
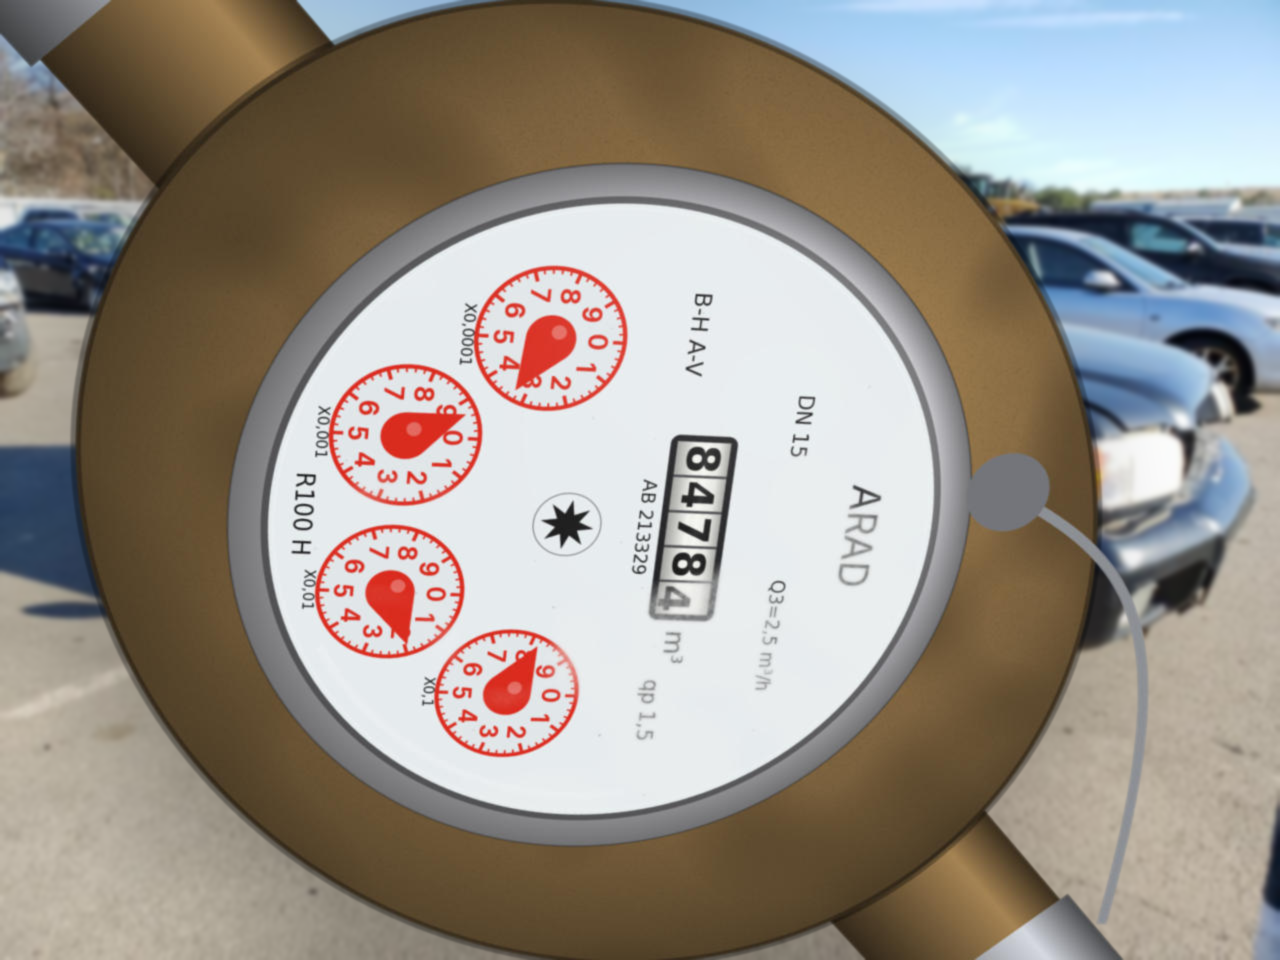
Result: 84783.8193 m³
